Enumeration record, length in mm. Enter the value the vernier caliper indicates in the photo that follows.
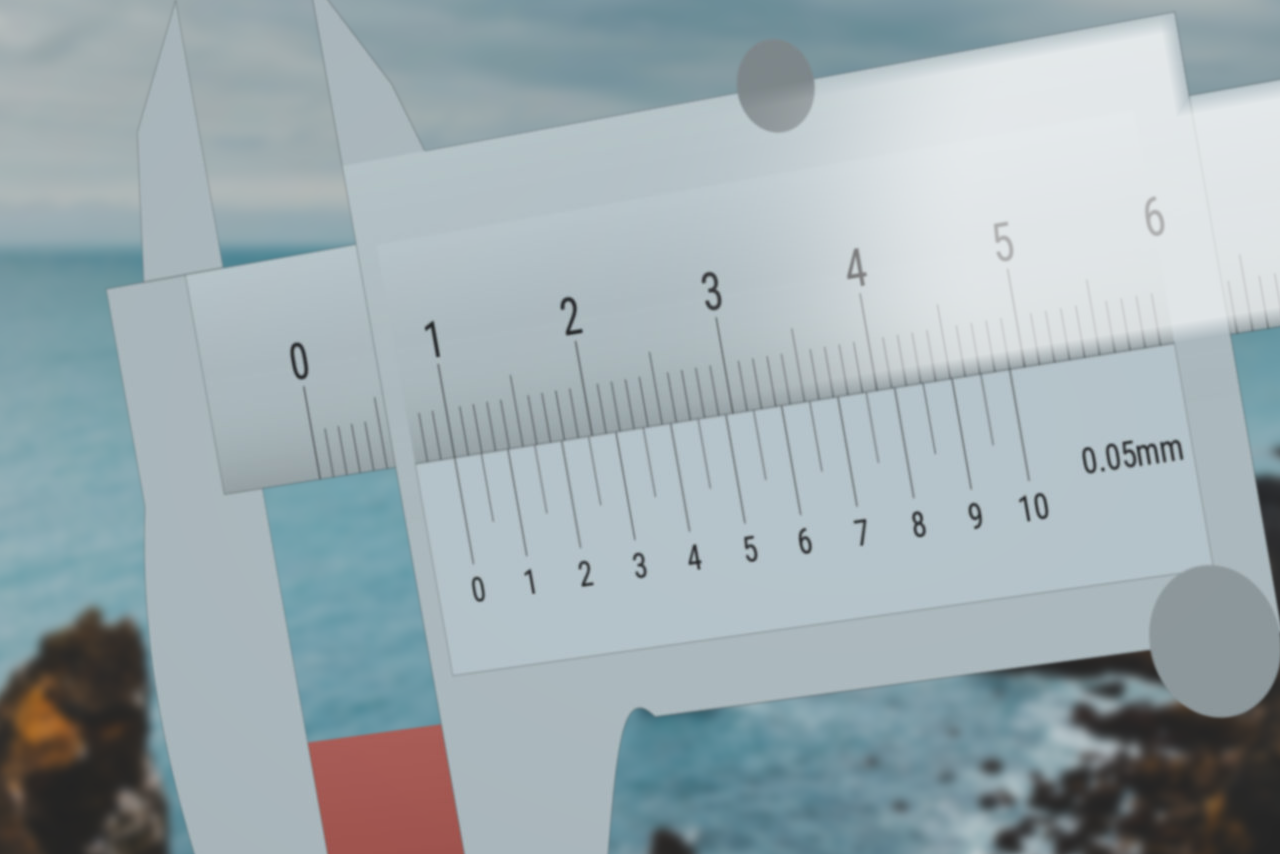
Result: 10.0 mm
